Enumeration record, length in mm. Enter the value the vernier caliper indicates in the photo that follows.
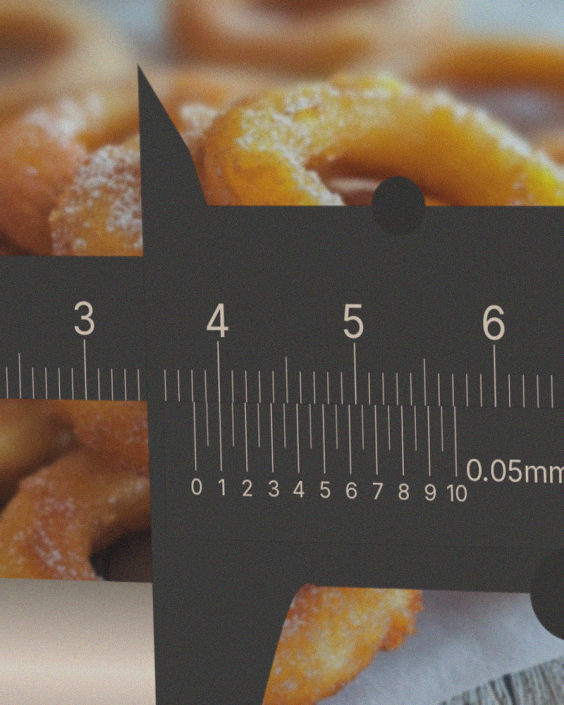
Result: 38.1 mm
